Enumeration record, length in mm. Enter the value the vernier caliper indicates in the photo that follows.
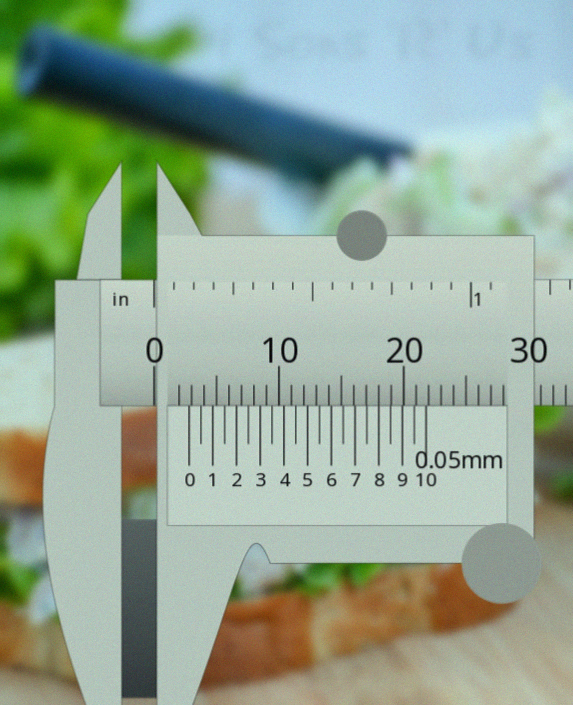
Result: 2.8 mm
